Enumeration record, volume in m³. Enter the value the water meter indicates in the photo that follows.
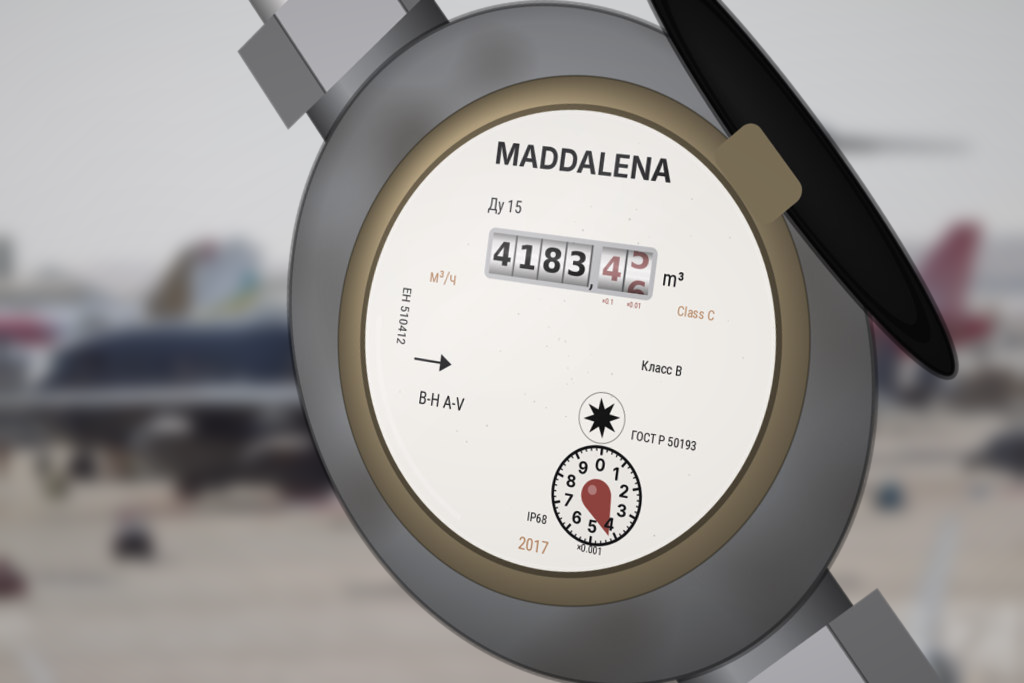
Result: 4183.454 m³
